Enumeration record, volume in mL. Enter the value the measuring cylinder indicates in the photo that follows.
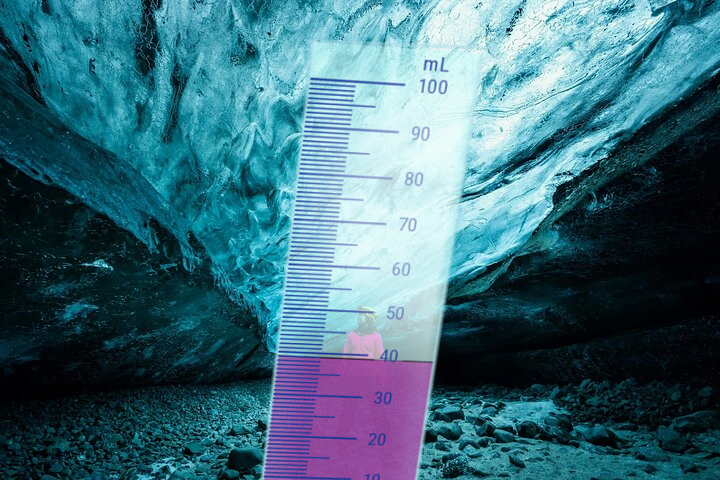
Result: 39 mL
